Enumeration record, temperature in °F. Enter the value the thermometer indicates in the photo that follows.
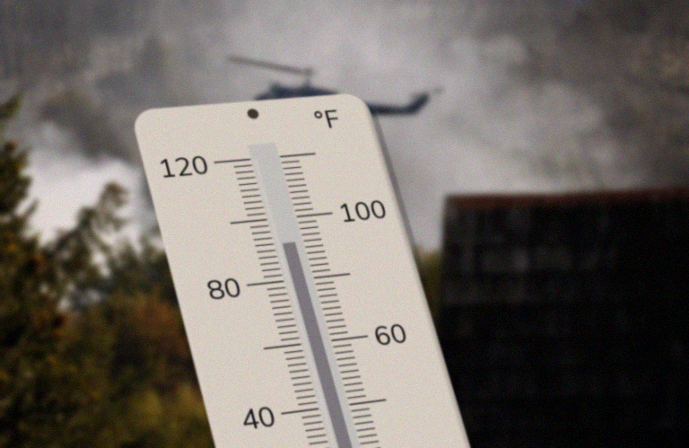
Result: 92 °F
